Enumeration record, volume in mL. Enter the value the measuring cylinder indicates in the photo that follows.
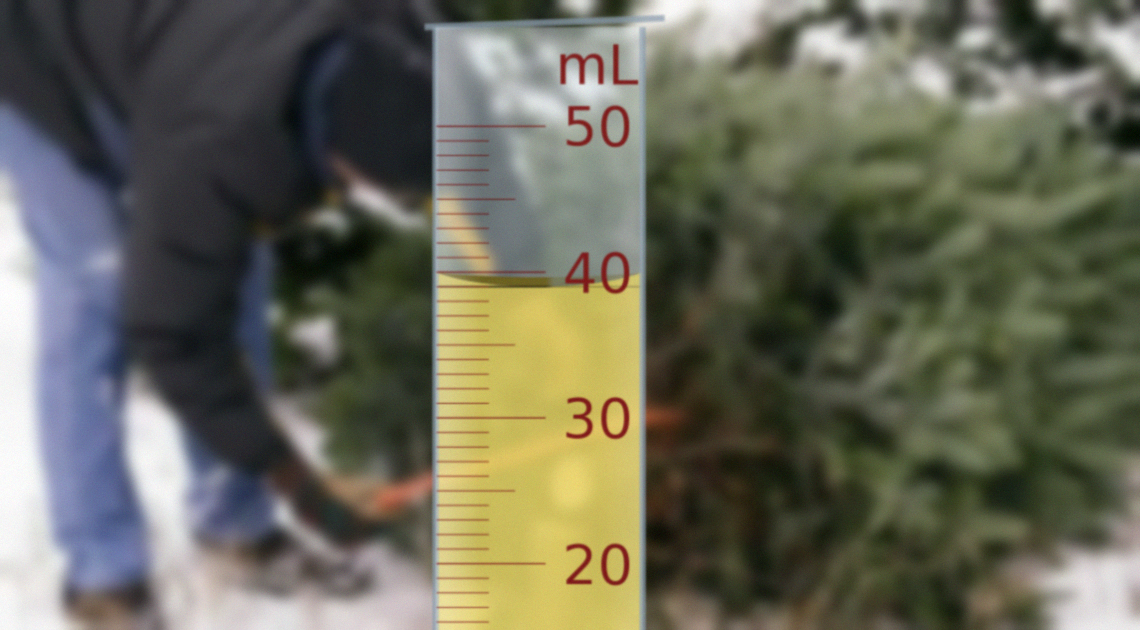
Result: 39 mL
